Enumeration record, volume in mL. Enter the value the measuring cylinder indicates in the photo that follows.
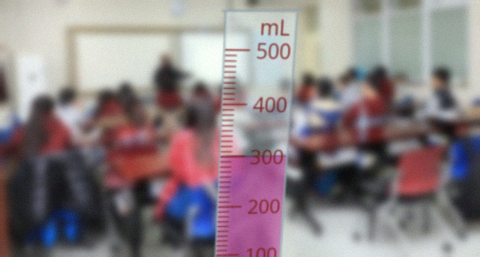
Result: 300 mL
